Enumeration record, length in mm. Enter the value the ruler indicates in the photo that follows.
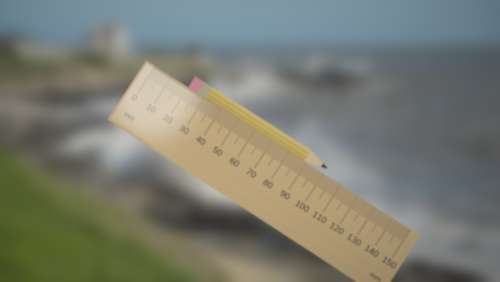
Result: 80 mm
